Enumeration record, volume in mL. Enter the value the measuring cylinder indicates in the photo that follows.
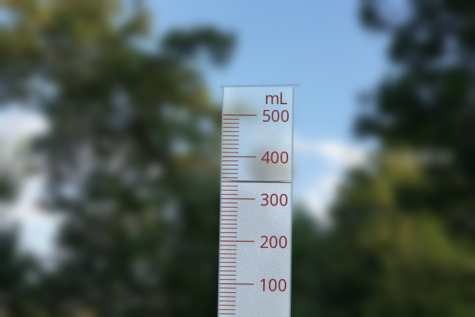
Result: 340 mL
